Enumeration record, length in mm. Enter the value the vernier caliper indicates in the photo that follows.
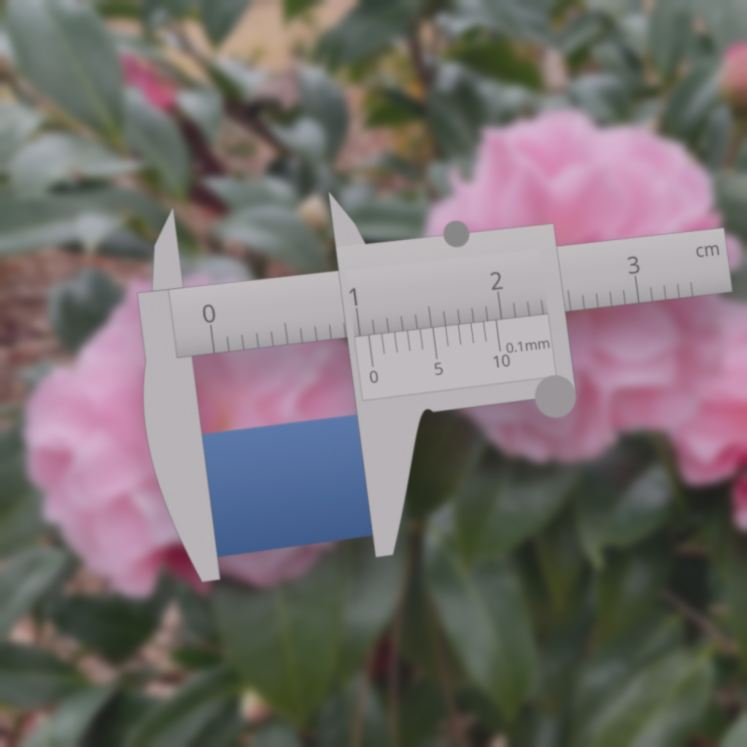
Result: 10.6 mm
